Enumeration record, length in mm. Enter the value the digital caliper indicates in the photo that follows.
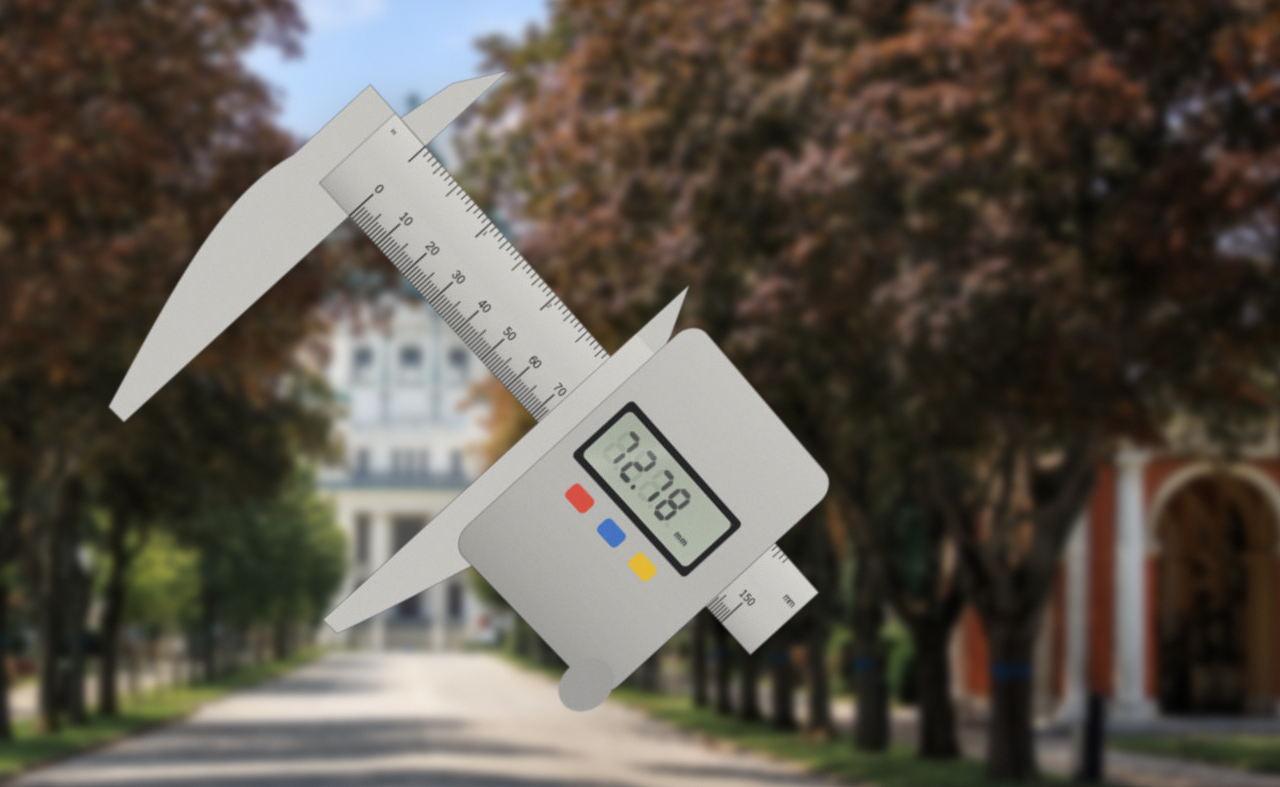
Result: 72.78 mm
